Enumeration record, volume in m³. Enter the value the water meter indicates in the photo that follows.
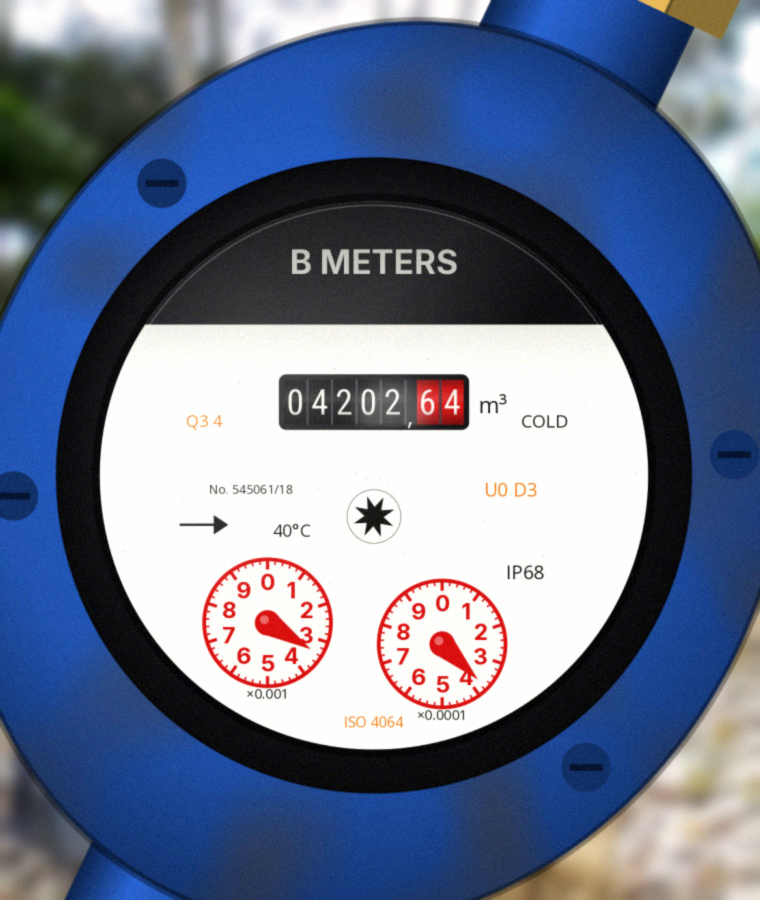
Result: 4202.6433 m³
